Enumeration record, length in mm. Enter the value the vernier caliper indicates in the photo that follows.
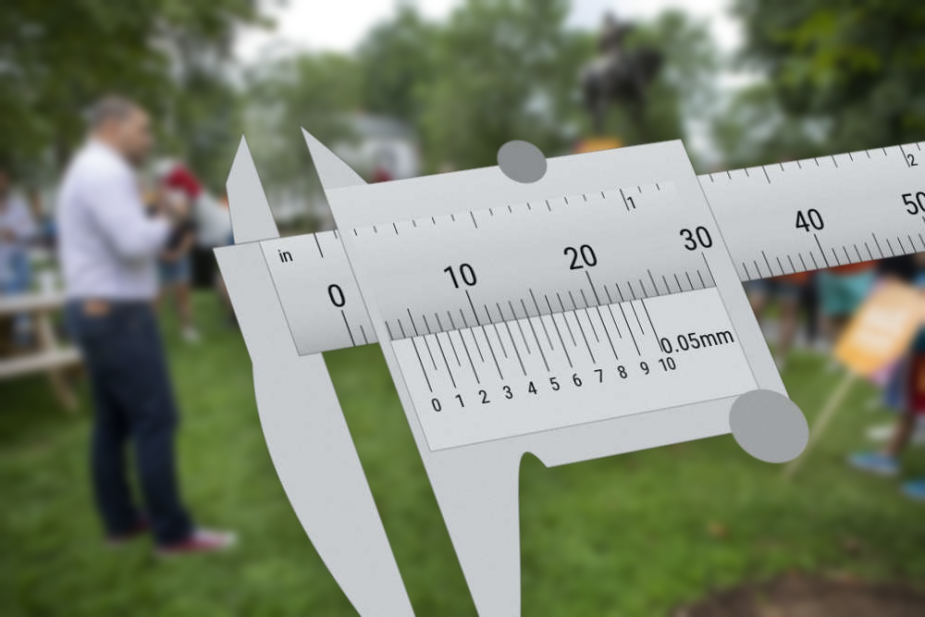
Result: 4.5 mm
